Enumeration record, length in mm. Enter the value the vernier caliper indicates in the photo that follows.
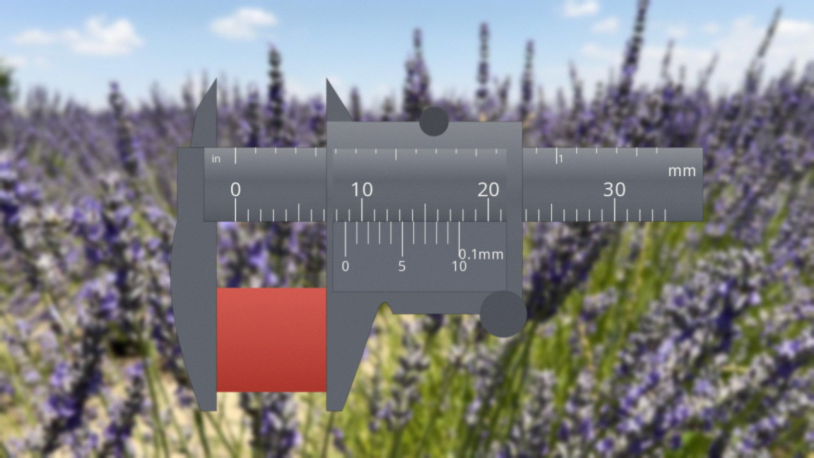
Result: 8.7 mm
